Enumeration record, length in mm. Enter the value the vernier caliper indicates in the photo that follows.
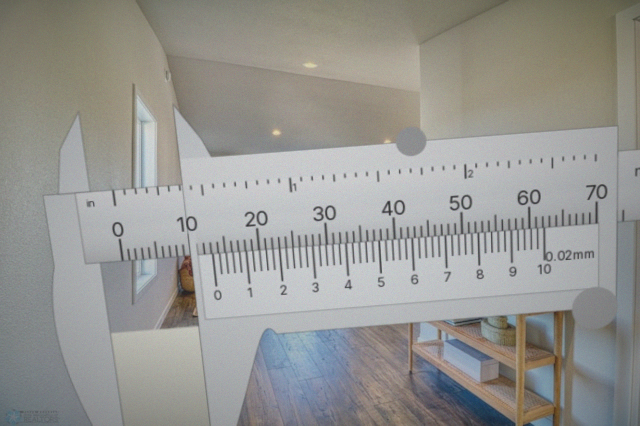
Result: 13.2 mm
